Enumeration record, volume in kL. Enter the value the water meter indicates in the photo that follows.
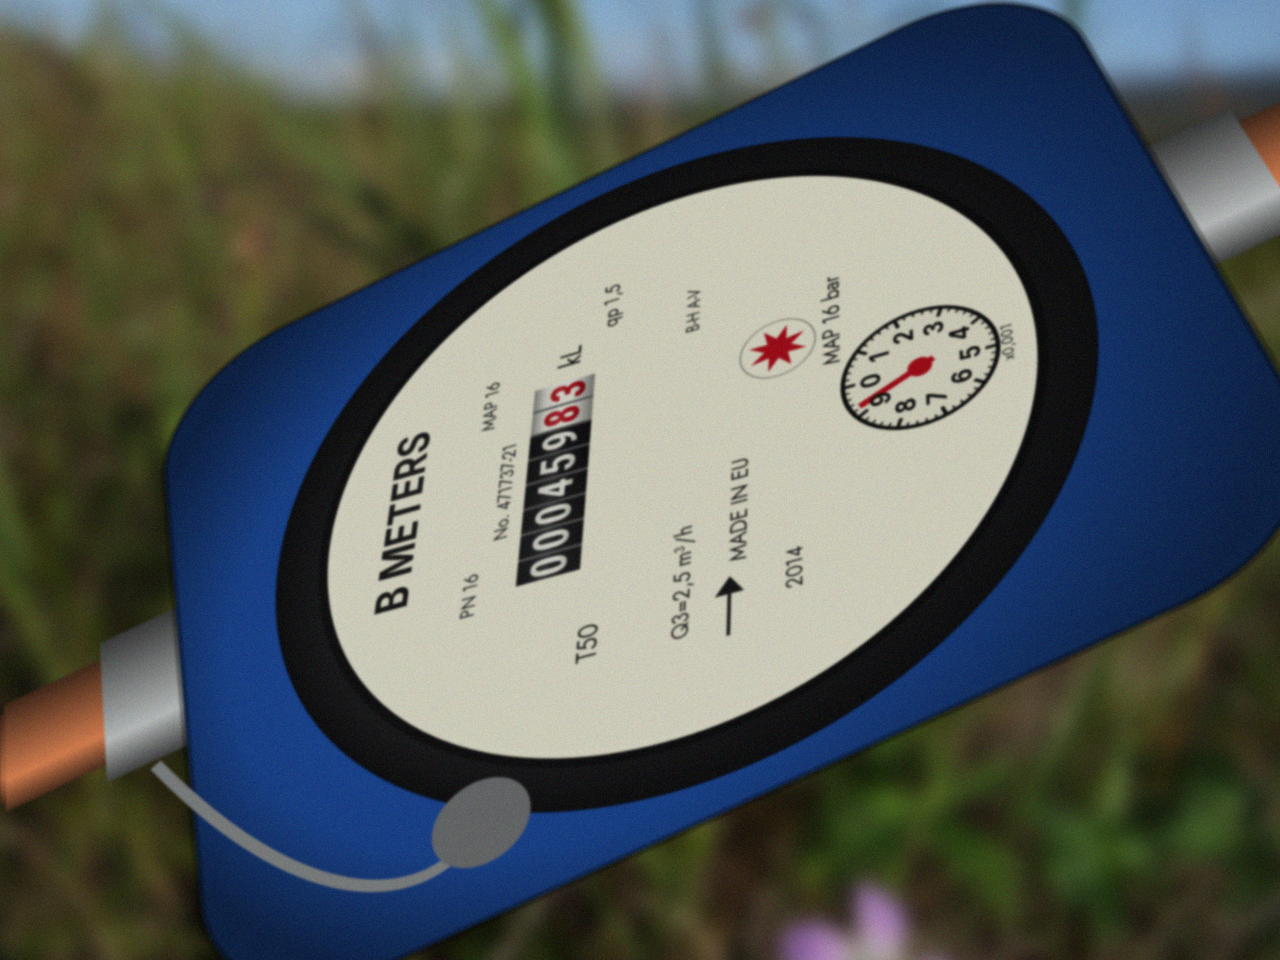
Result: 459.829 kL
